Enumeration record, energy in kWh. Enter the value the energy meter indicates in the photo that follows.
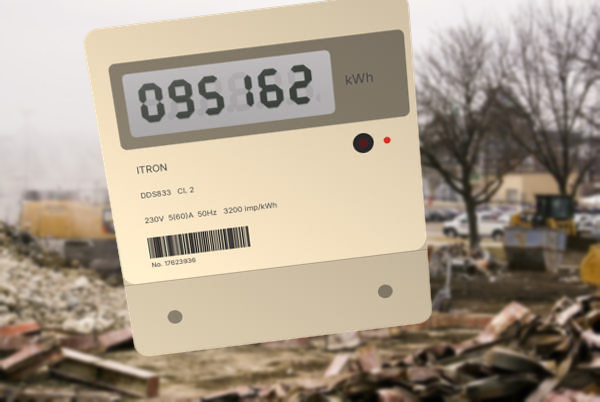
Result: 95162 kWh
